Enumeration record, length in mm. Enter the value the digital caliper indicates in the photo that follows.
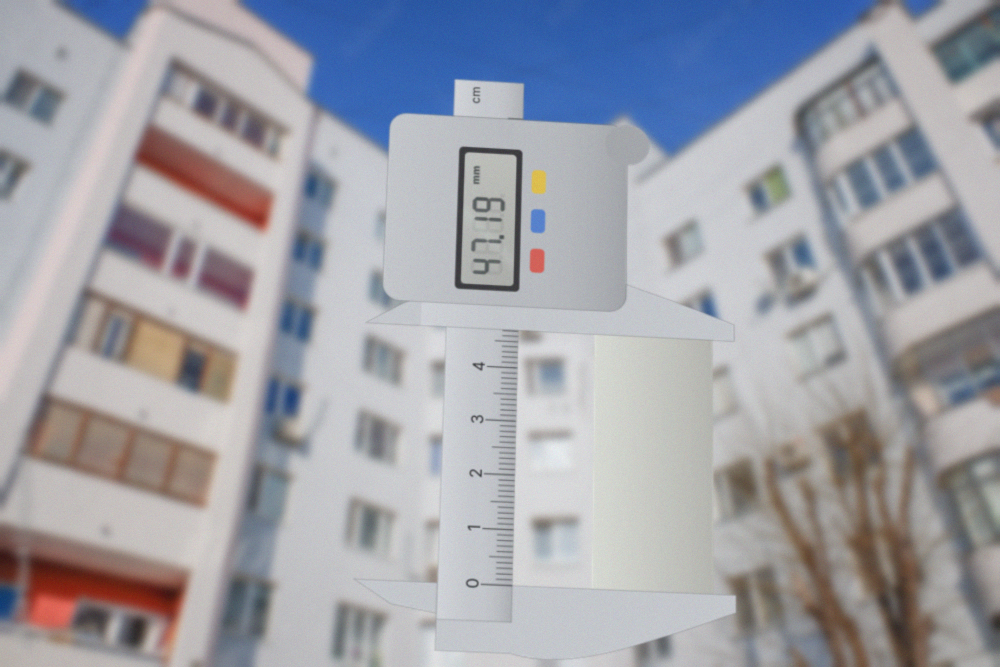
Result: 47.19 mm
